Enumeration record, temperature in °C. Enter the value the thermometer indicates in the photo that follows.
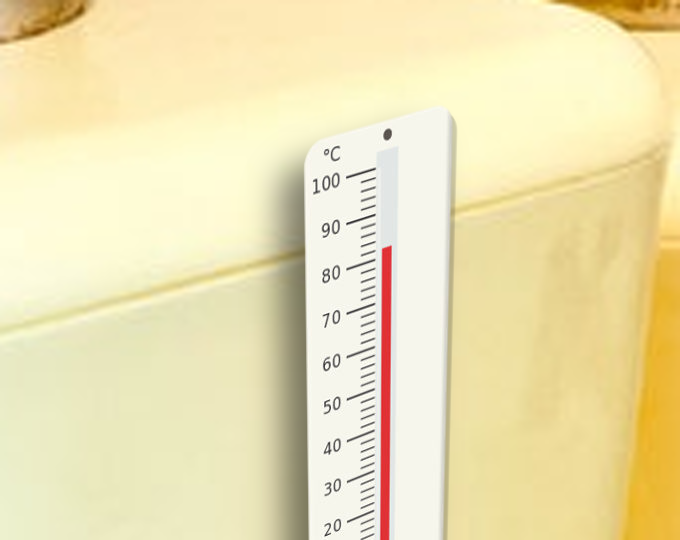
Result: 82 °C
